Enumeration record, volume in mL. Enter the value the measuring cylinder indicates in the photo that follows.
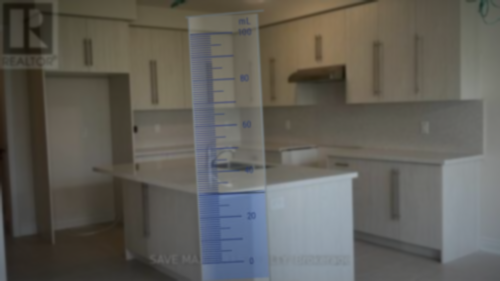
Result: 30 mL
